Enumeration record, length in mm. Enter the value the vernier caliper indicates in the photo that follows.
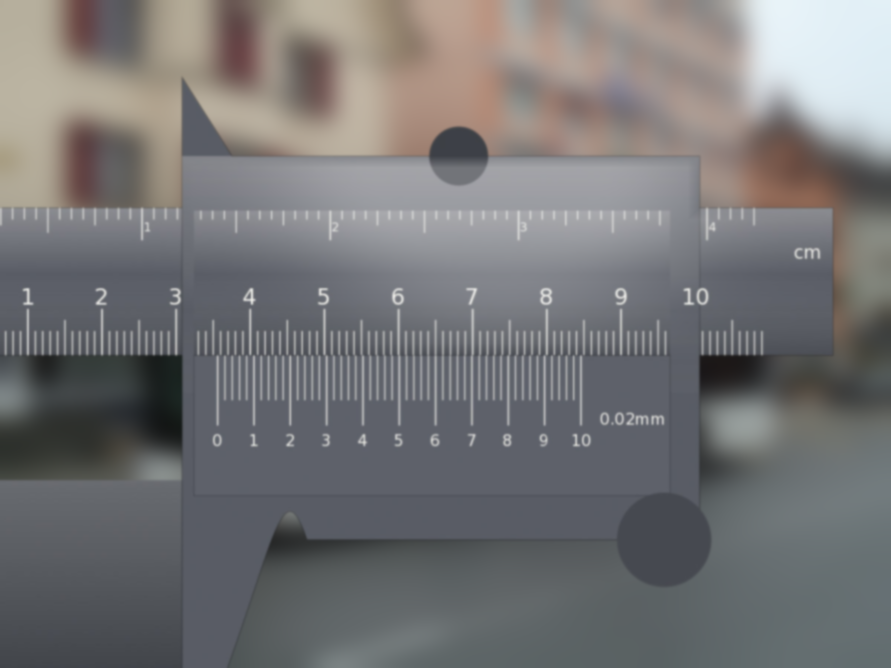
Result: 35.6 mm
